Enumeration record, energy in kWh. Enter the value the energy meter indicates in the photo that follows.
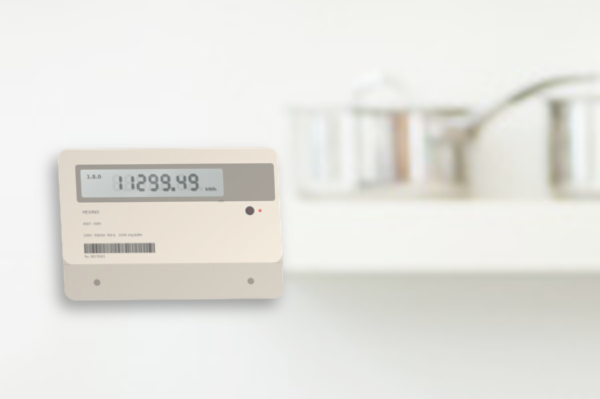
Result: 11299.49 kWh
